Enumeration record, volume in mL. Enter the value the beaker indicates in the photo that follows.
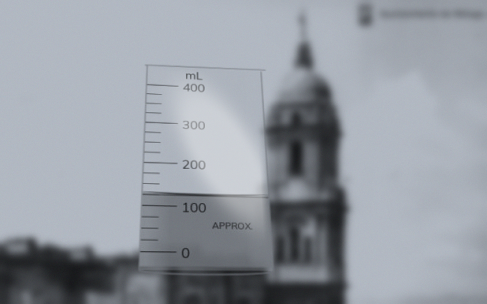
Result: 125 mL
